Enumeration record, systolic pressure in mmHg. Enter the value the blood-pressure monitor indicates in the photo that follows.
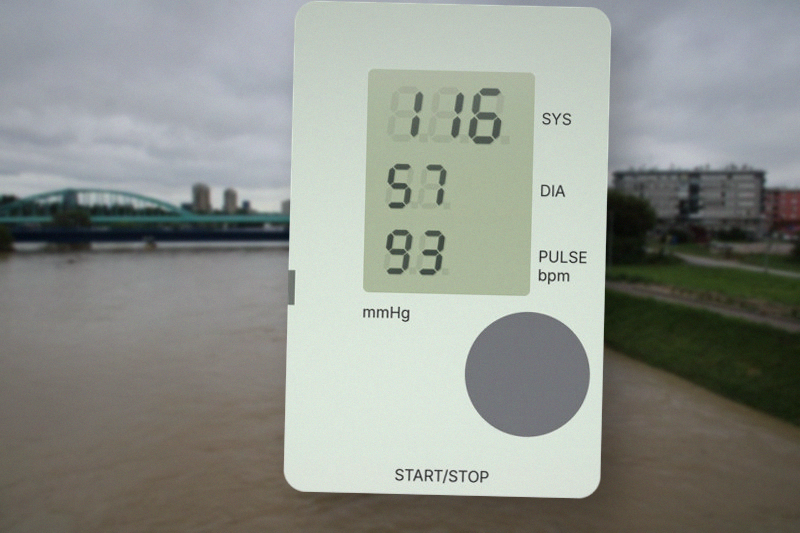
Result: 116 mmHg
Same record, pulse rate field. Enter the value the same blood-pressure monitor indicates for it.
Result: 93 bpm
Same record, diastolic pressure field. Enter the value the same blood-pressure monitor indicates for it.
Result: 57 mmHg
